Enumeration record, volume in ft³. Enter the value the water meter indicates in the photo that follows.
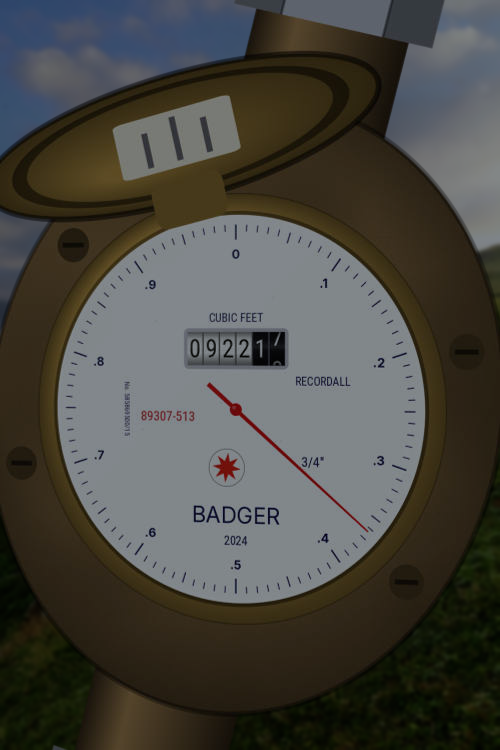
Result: 92217.36 ft³
